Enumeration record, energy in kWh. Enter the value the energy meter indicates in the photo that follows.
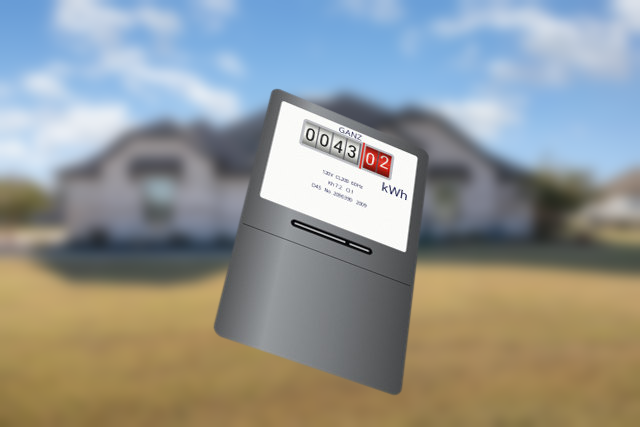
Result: 43.02 kWh
